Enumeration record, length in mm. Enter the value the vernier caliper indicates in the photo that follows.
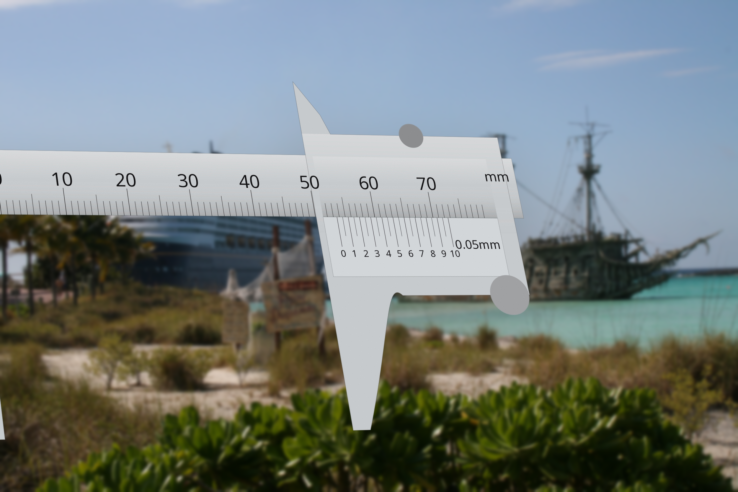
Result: 53.6 mm
